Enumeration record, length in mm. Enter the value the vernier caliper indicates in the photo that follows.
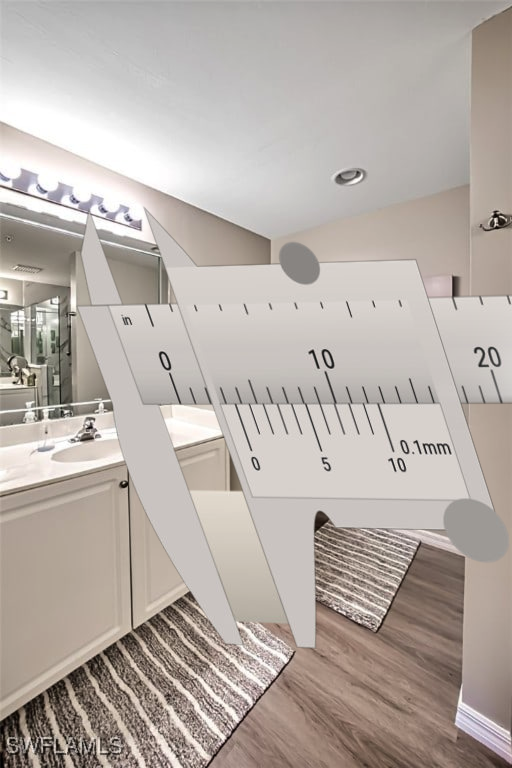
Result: 3.6 mm
